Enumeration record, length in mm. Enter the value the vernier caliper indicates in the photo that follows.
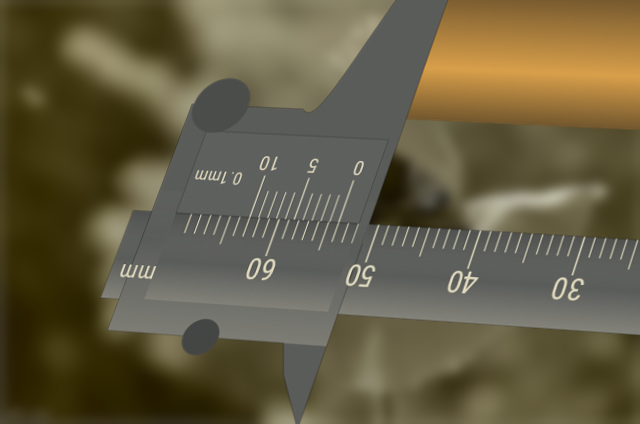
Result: 54.0 mm
